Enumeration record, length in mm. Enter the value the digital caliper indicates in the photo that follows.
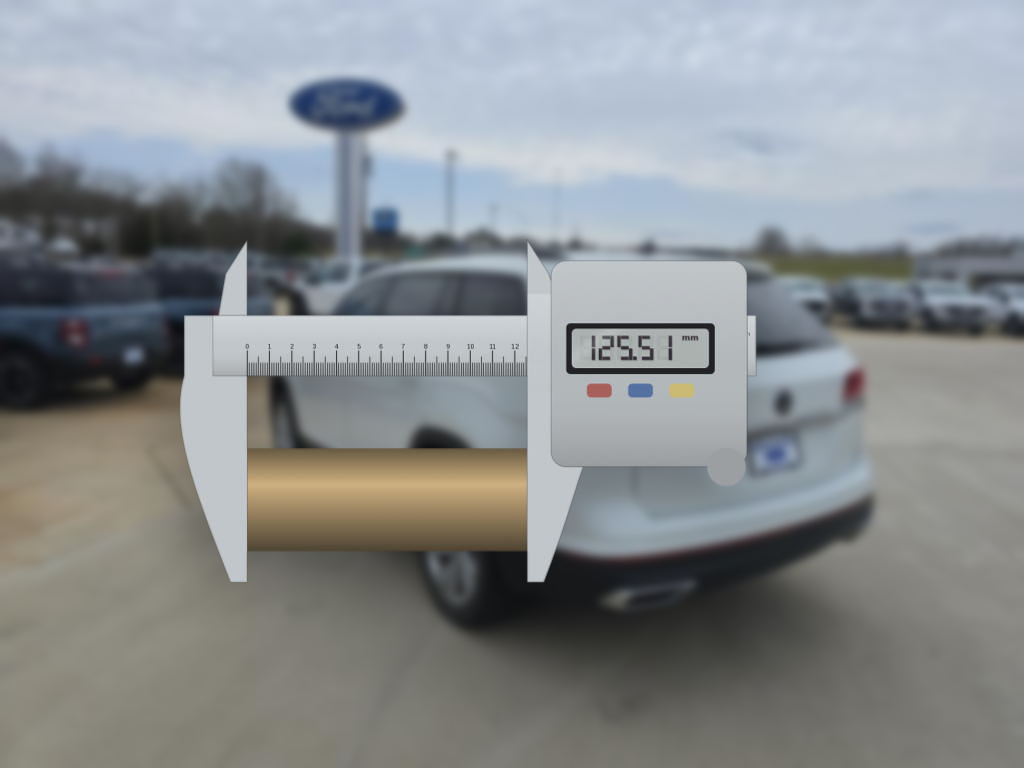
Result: 125.51 mm
